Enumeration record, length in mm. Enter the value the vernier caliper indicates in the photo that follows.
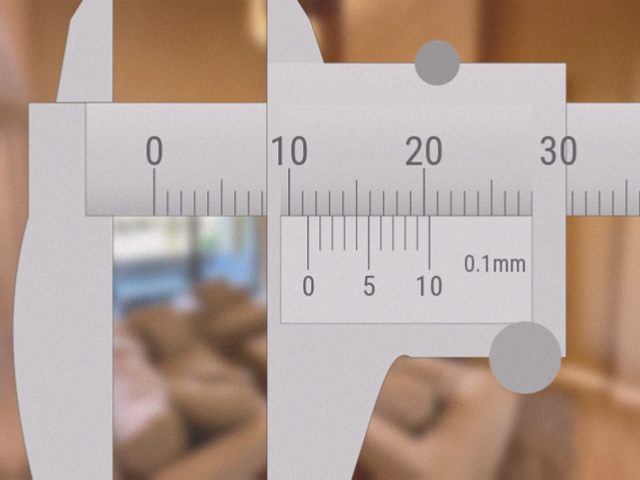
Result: 11.4 mm
